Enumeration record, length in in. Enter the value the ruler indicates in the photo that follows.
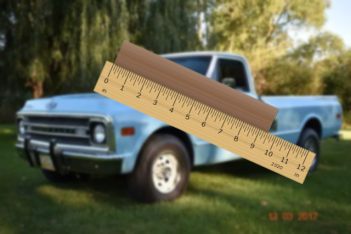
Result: 9.5 in
